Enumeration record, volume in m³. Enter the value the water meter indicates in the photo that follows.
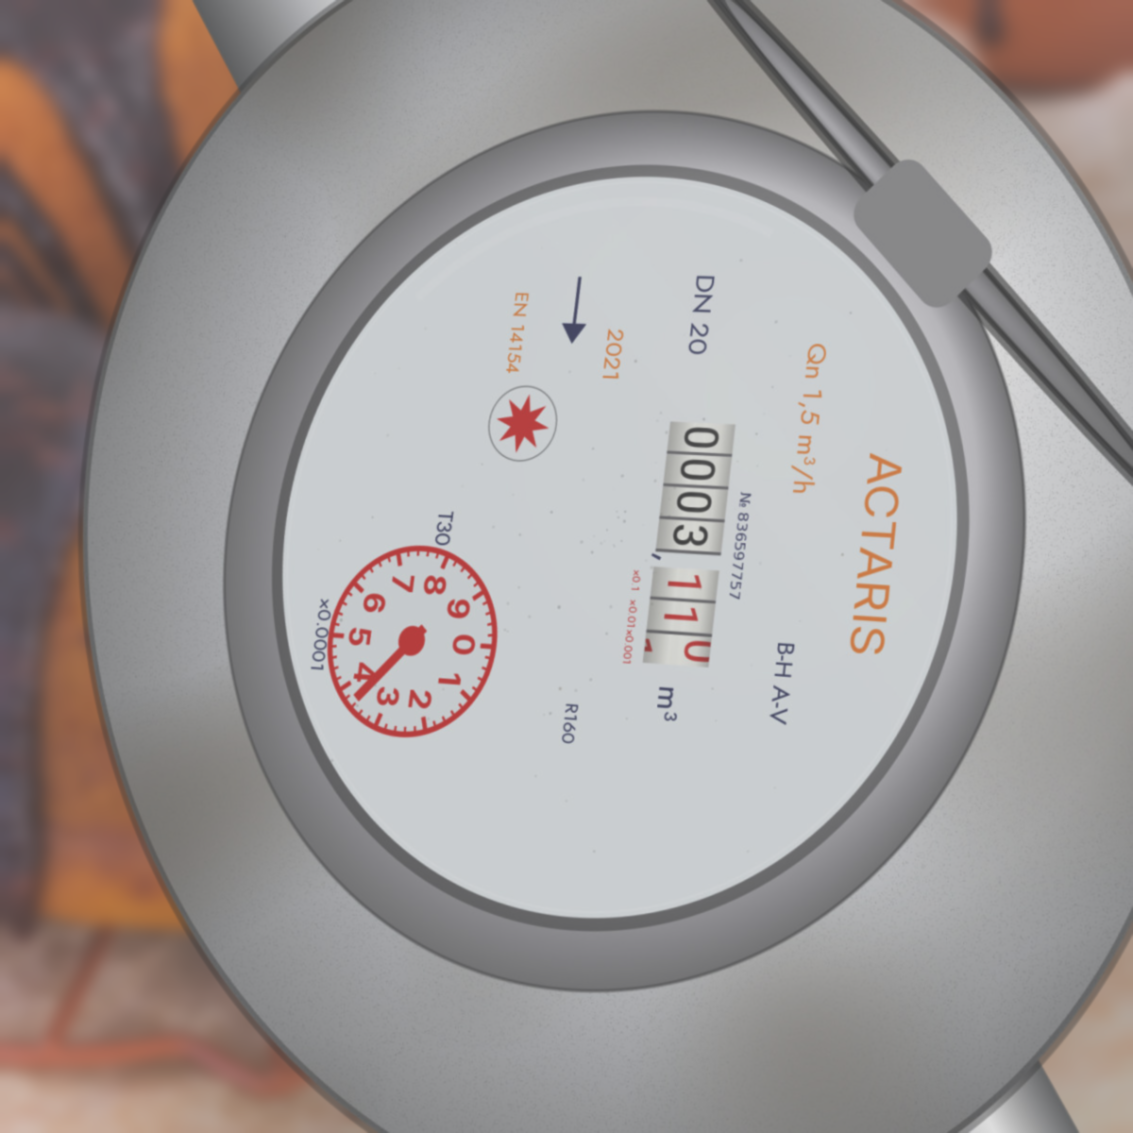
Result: 3.1103 m³
